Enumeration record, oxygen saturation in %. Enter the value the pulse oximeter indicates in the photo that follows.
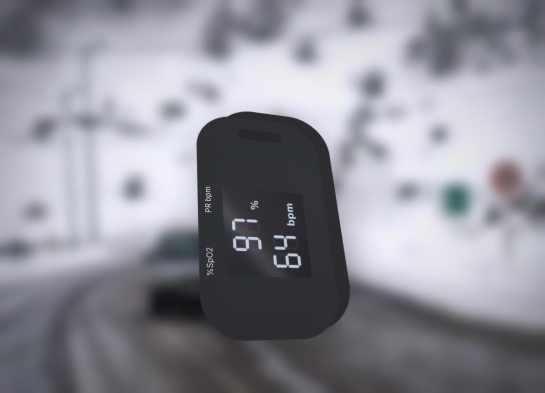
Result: 97 %
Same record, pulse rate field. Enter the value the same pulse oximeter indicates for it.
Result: 64 bpm
